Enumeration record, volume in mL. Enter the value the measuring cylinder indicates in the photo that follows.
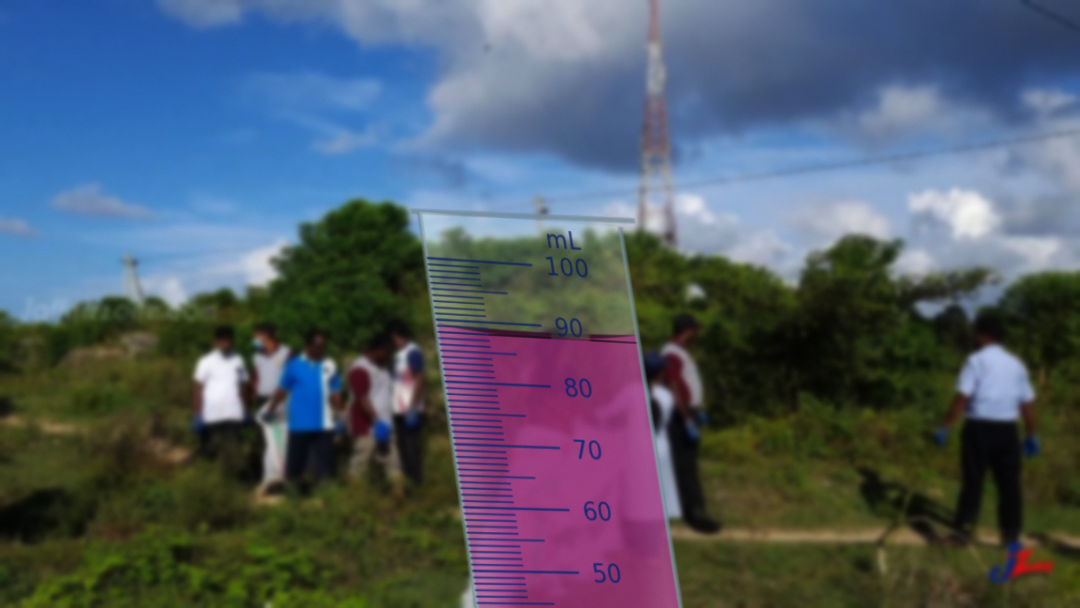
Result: 88 mL
